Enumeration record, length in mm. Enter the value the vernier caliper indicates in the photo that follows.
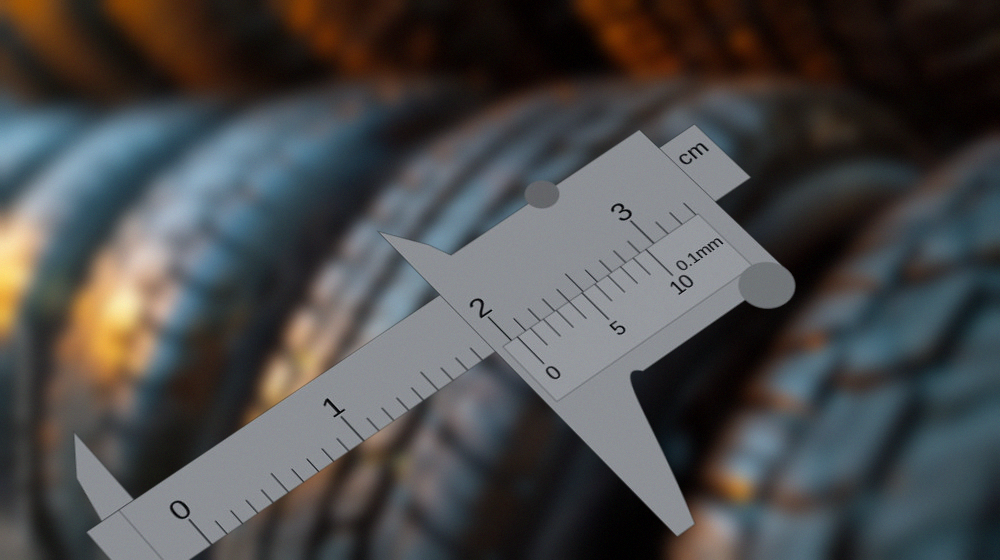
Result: 20.4 mm
